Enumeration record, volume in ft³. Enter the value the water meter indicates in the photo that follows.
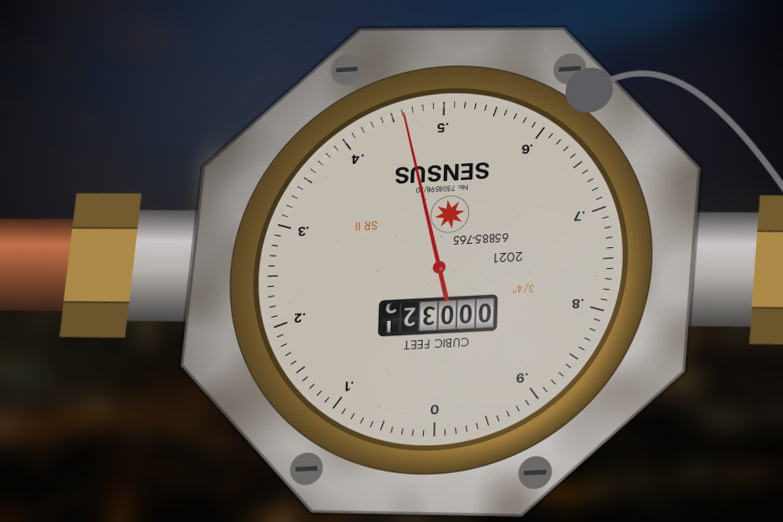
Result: 321.46 ft³
